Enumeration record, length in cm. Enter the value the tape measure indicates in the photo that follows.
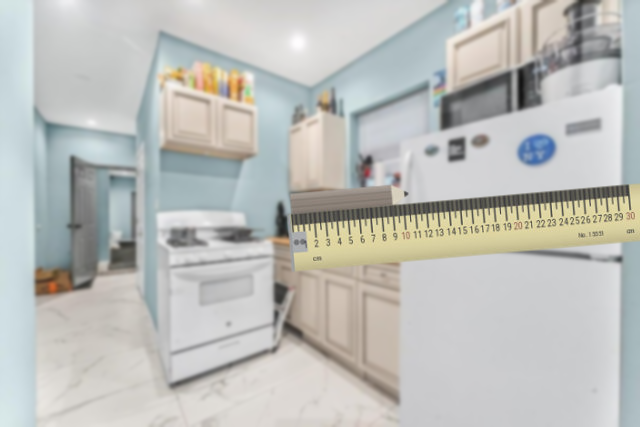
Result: 10.5 cm
